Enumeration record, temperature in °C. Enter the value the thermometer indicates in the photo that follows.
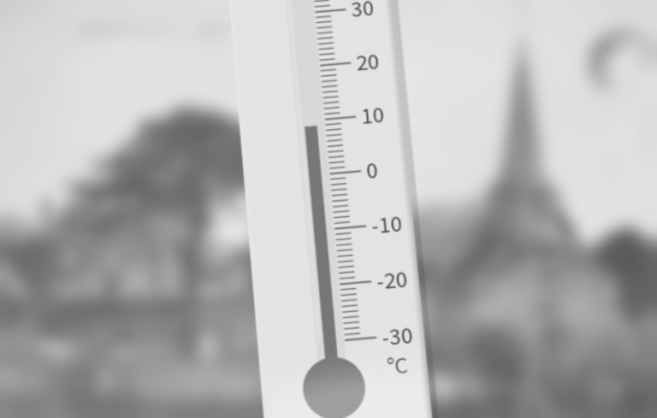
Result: 9 °C
